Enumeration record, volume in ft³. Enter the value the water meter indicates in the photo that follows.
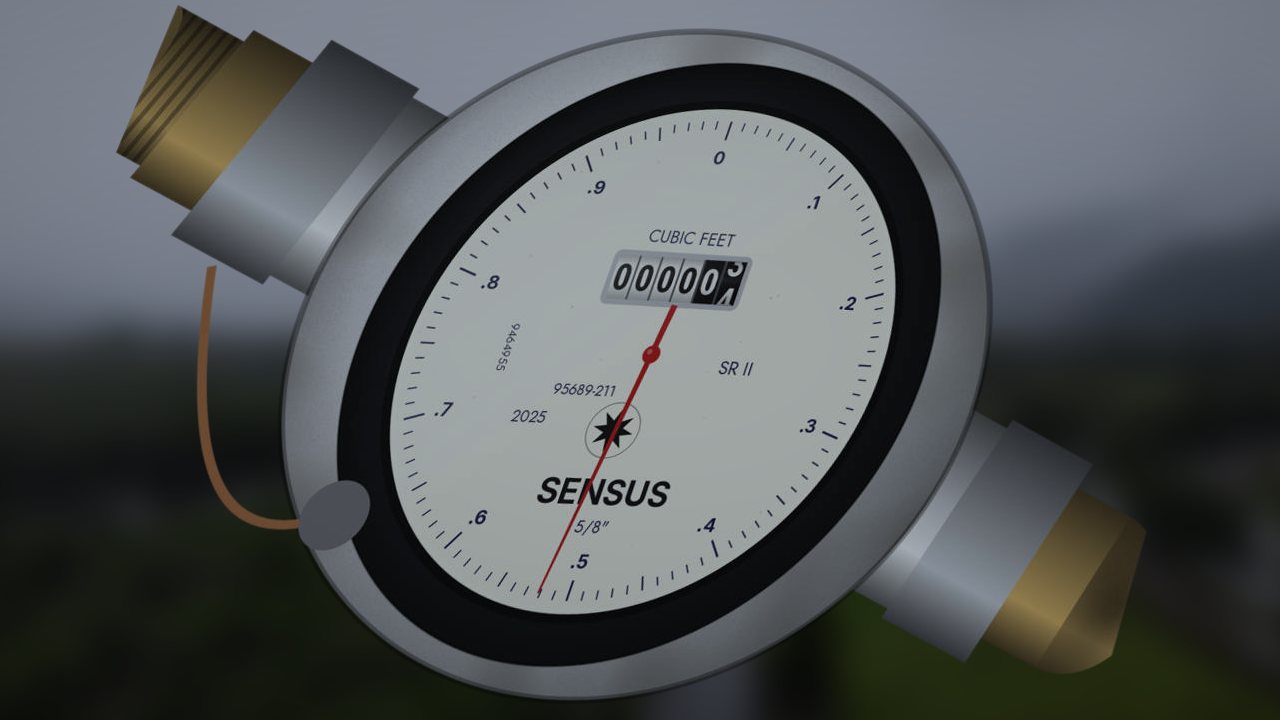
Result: 3.52 ft³
